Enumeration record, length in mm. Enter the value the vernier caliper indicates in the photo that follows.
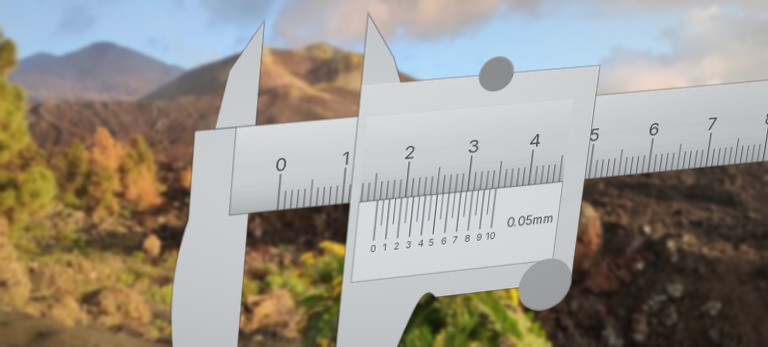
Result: 15.6 mm
